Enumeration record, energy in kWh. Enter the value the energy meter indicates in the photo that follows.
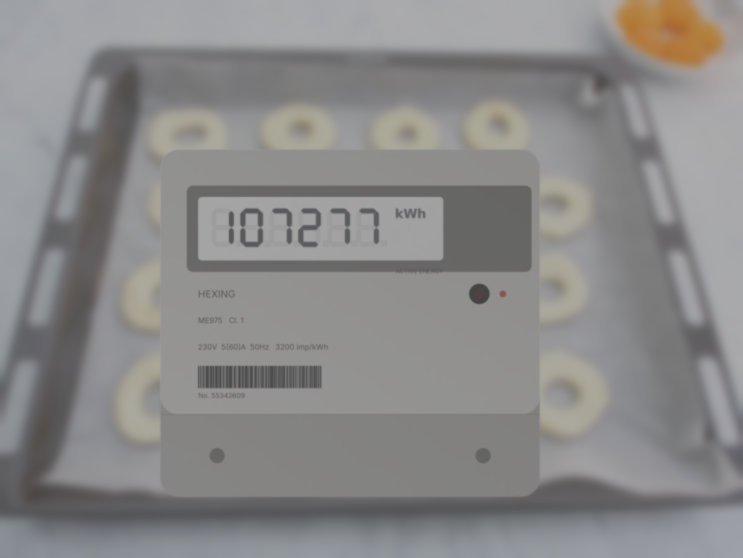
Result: 107277 kWh
